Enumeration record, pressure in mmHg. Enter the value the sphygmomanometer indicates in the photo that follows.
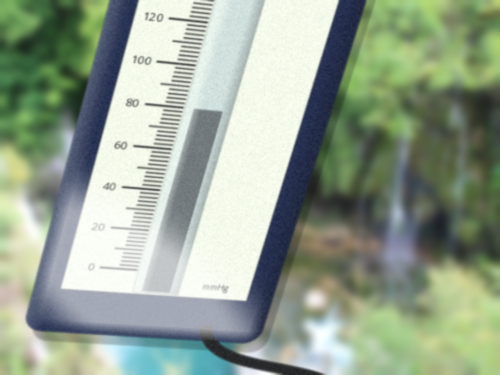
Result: 80 mmHg
